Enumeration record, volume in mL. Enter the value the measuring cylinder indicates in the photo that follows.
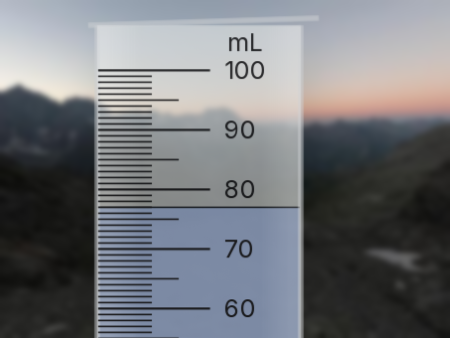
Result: 77 mL
